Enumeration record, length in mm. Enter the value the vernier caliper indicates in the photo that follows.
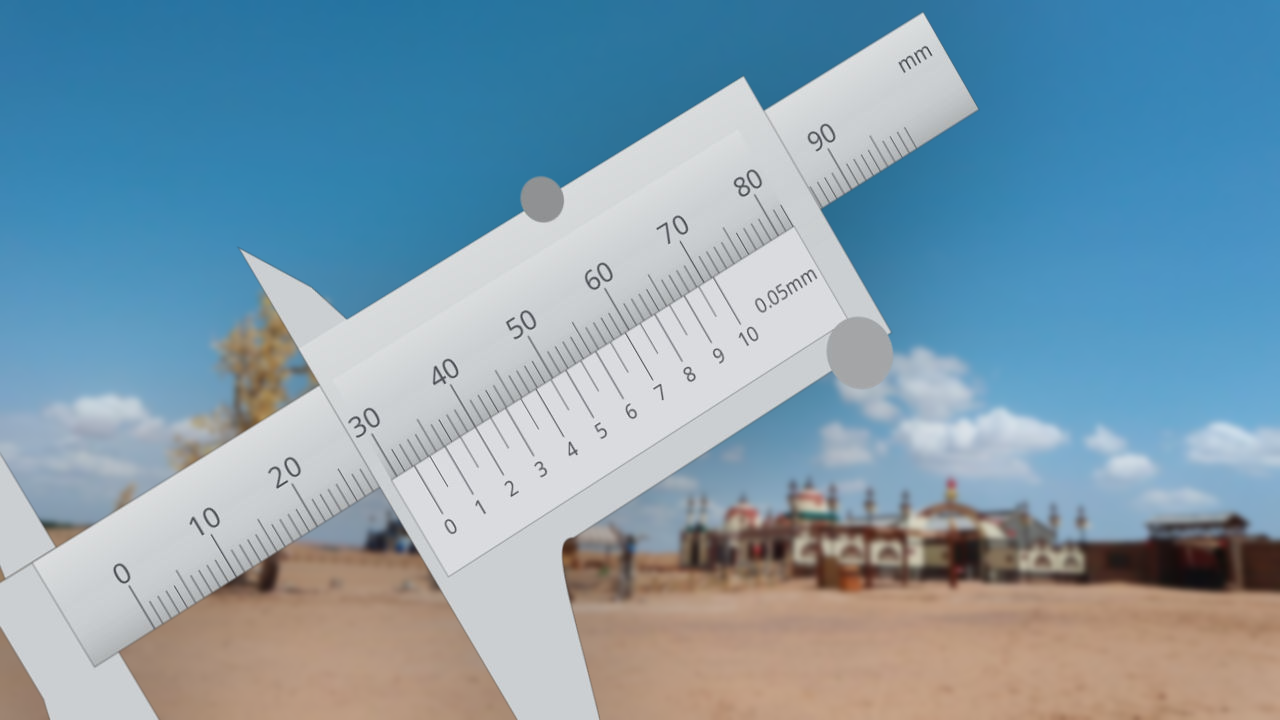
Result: 32.2 mm
